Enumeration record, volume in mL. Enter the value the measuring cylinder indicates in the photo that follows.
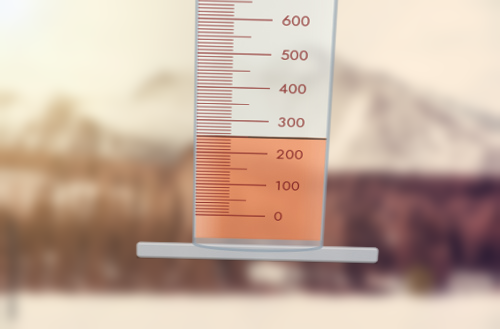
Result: 250 mL
